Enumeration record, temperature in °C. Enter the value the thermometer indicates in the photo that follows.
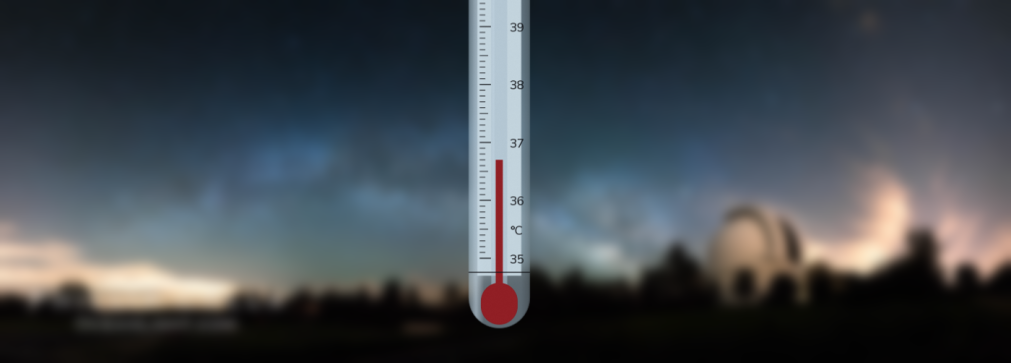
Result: 36.7 °C
